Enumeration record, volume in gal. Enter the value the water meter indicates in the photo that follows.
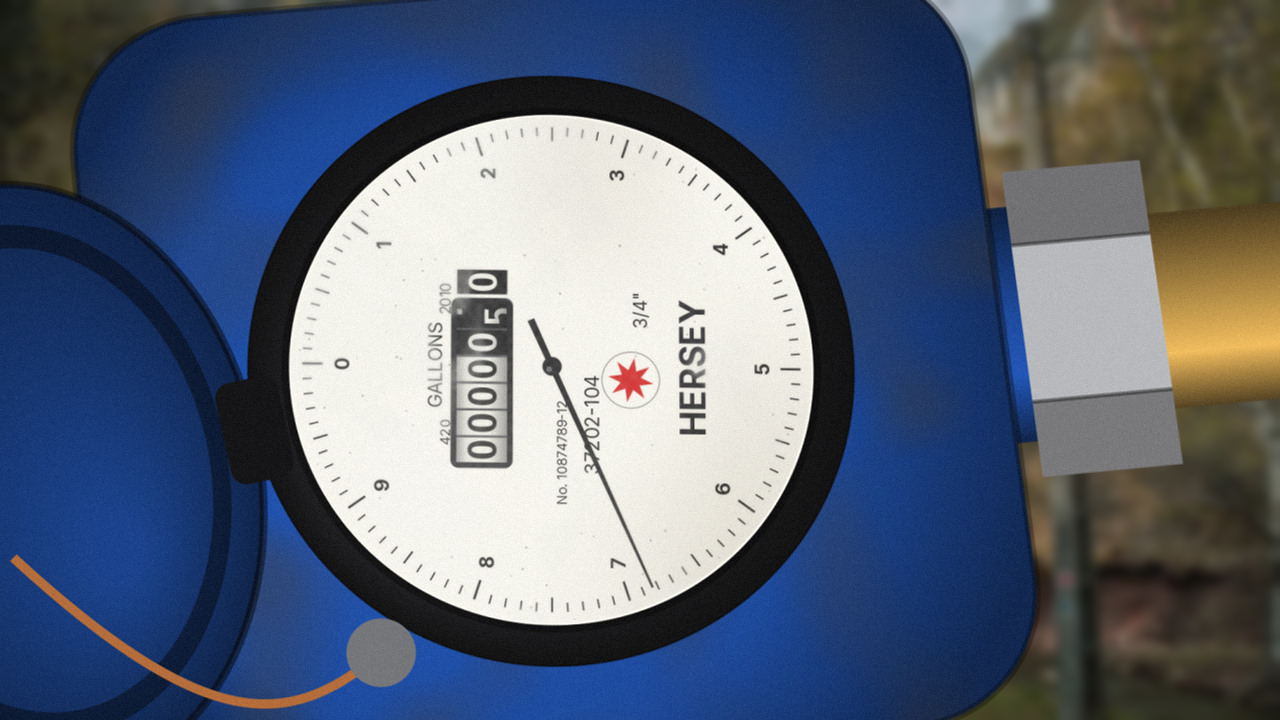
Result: 46.8 gal
